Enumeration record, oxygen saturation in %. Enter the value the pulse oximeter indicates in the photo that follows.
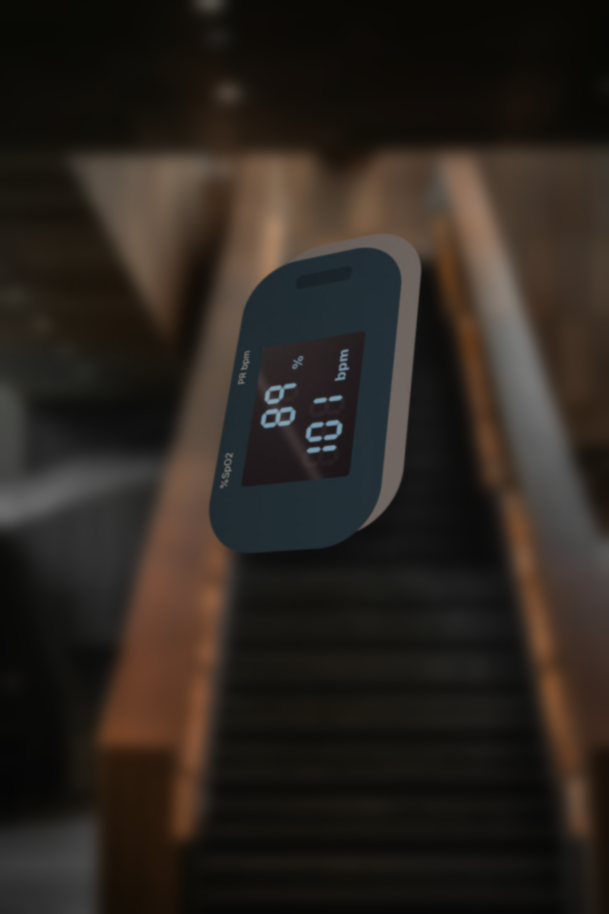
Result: 89 %
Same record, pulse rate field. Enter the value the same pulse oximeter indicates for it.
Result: 101 bpm
